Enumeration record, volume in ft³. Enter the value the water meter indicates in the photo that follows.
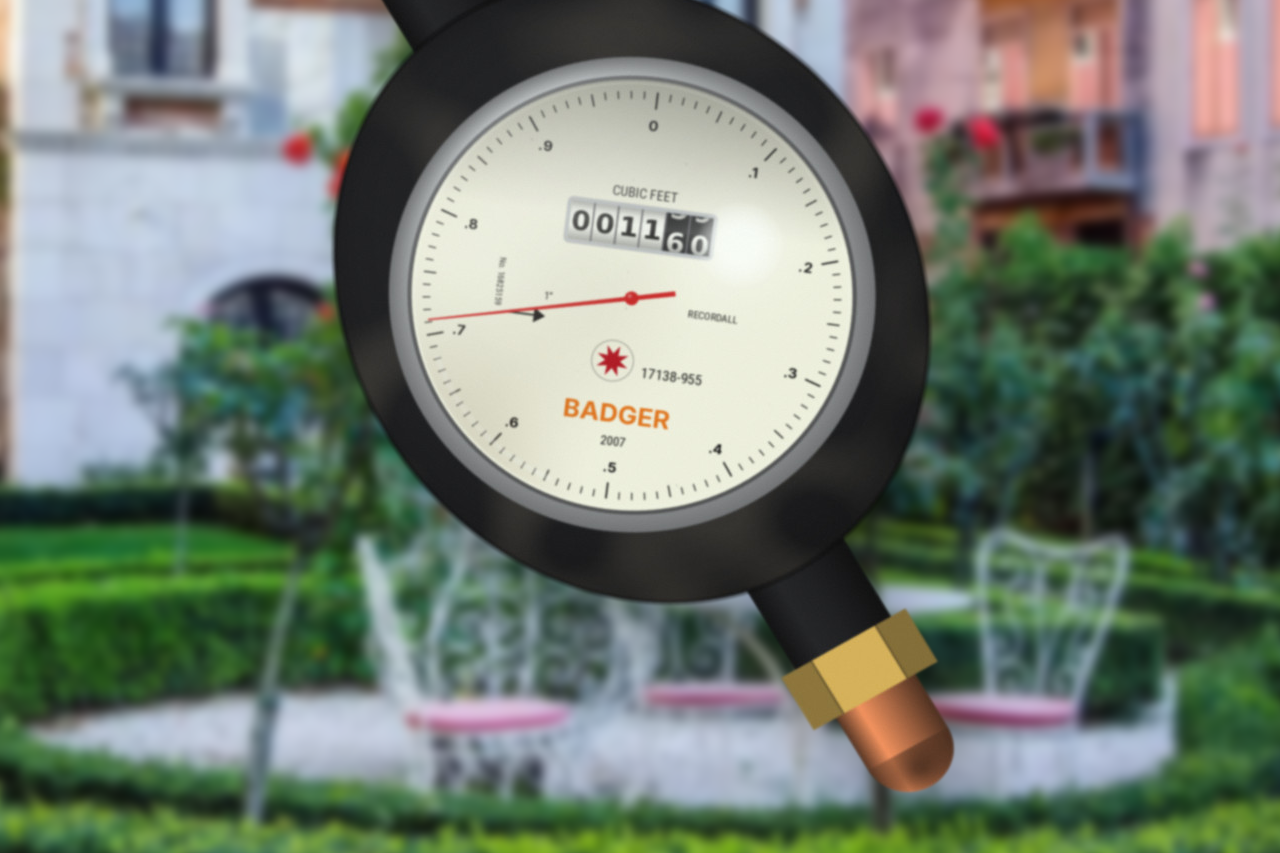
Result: 1159.71 ft³
